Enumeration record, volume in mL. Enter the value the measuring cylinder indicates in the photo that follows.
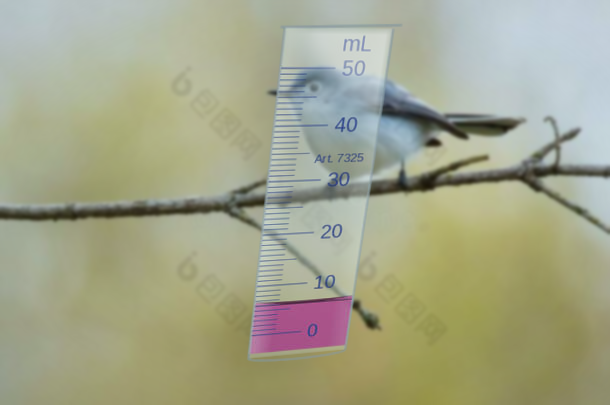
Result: 6 mL
